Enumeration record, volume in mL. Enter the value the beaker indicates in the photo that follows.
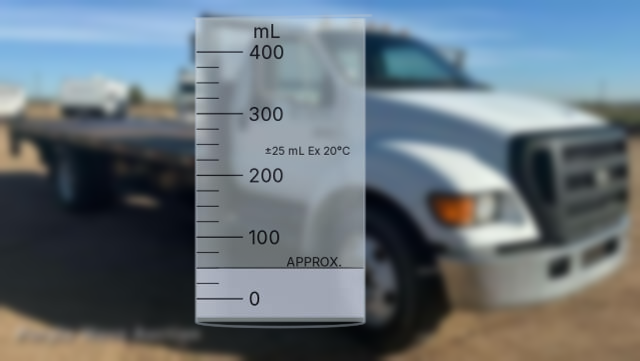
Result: 50 mL
